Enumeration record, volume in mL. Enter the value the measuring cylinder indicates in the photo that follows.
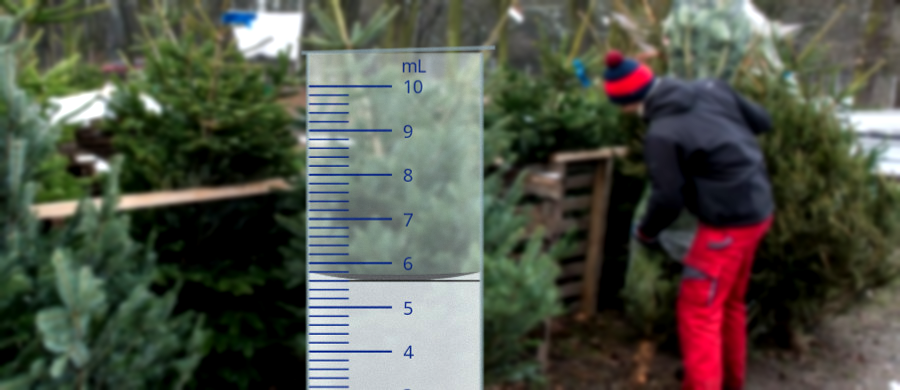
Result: 5.6 mL
